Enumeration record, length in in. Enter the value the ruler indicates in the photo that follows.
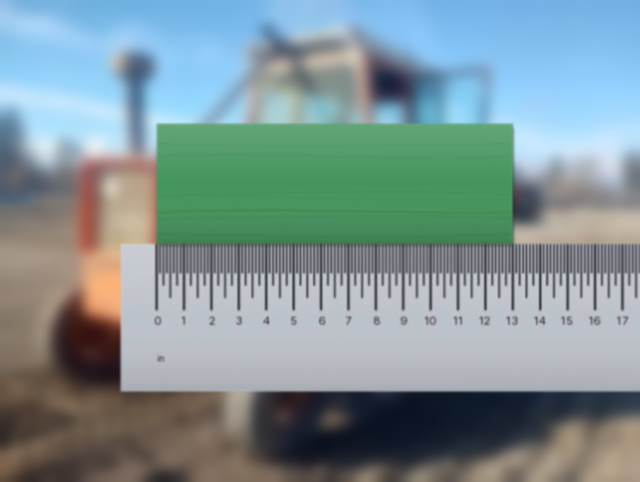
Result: 13 in
